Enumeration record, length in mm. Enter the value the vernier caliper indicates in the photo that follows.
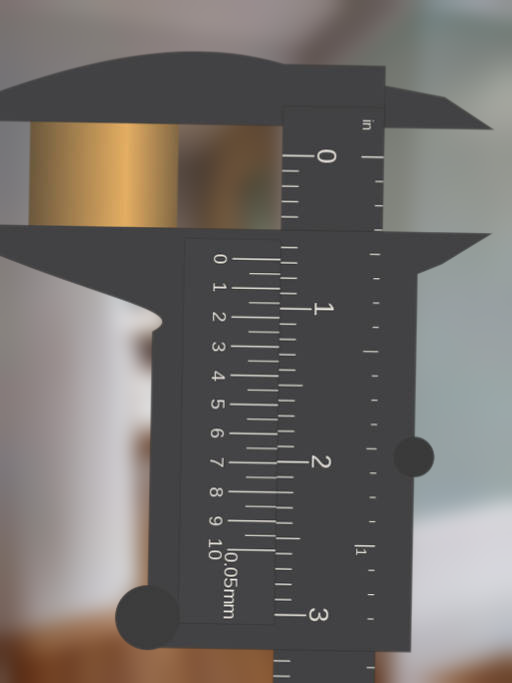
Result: 6.8 mm
